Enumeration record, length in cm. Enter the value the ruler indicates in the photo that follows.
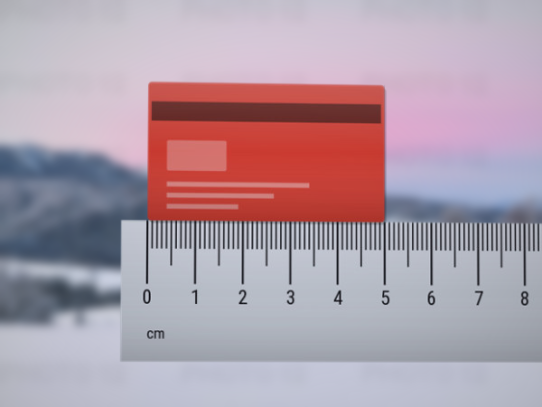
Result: 5 cm
